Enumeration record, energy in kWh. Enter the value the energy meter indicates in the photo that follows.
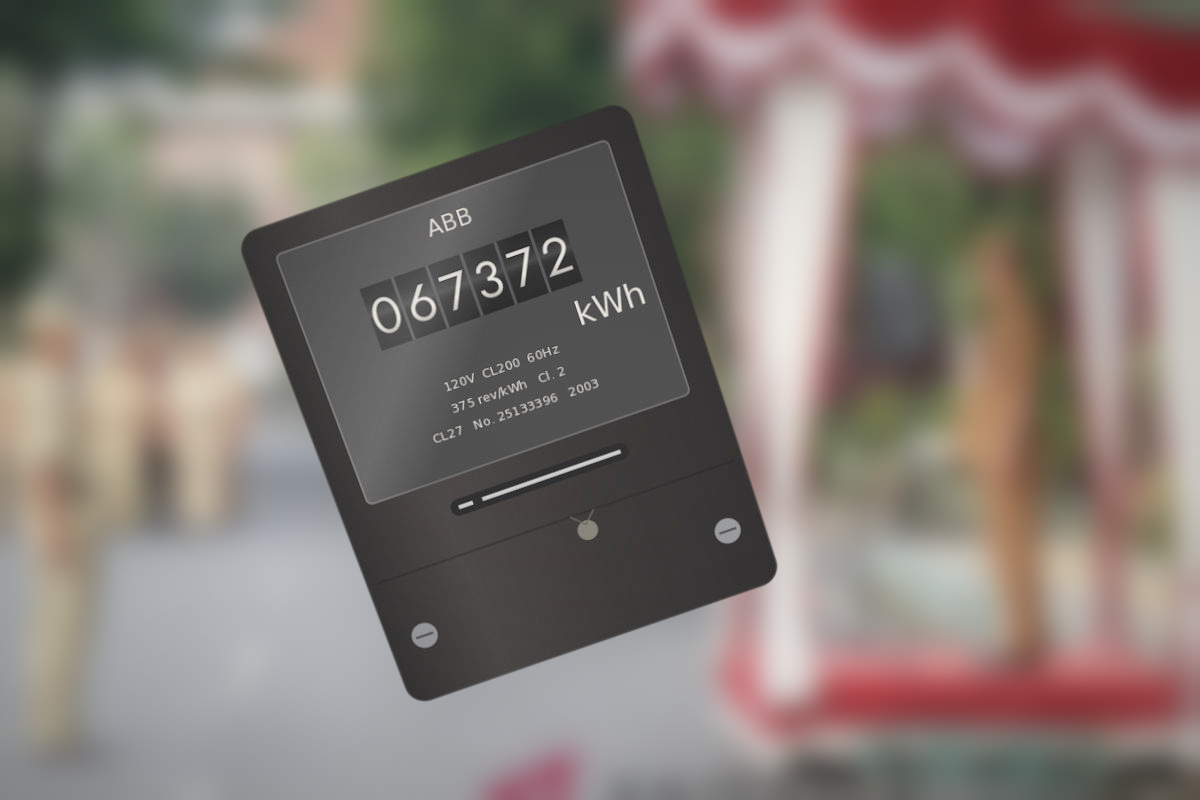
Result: 67372 kWh
